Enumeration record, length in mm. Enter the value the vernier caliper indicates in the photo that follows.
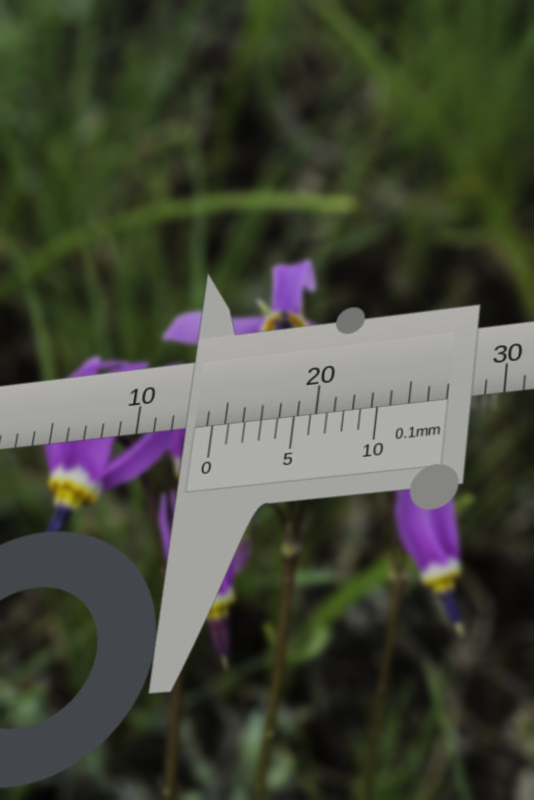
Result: 14.3 mm
